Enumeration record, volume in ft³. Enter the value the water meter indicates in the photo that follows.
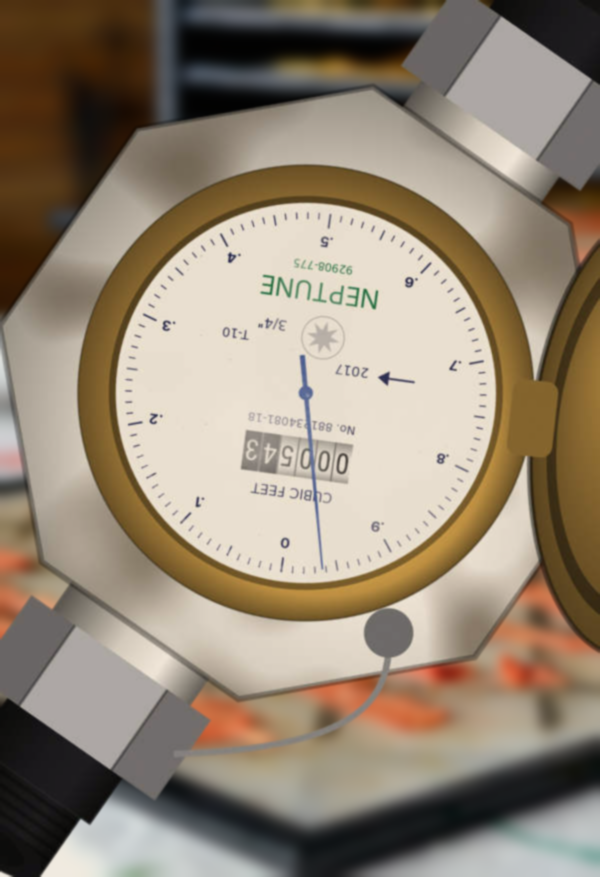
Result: 542.96 ft³
